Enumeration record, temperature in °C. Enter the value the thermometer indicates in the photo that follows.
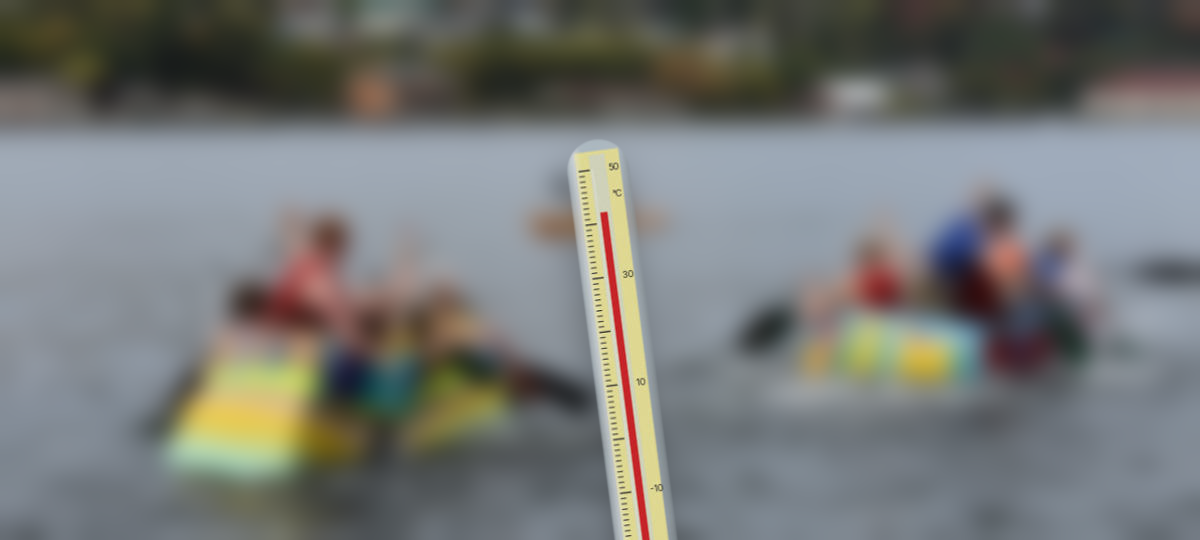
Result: 42 °C
